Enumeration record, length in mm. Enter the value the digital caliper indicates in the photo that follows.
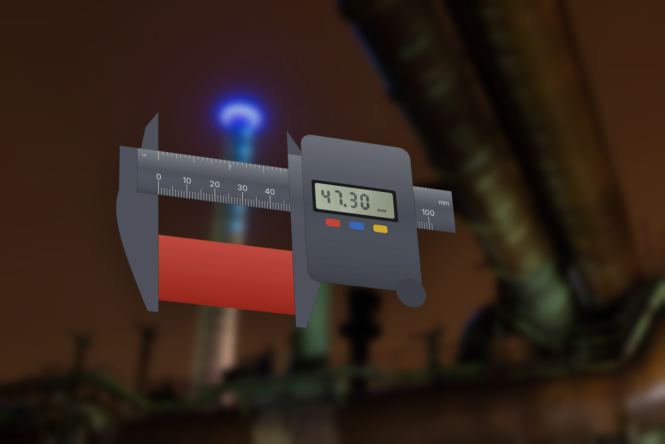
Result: 47.30 mm
